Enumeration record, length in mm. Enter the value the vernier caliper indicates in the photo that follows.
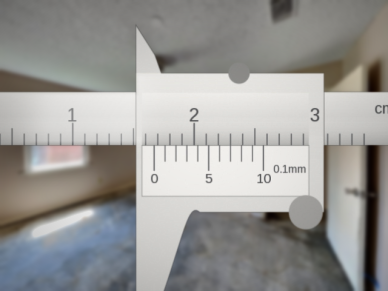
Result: 16.7 mm
